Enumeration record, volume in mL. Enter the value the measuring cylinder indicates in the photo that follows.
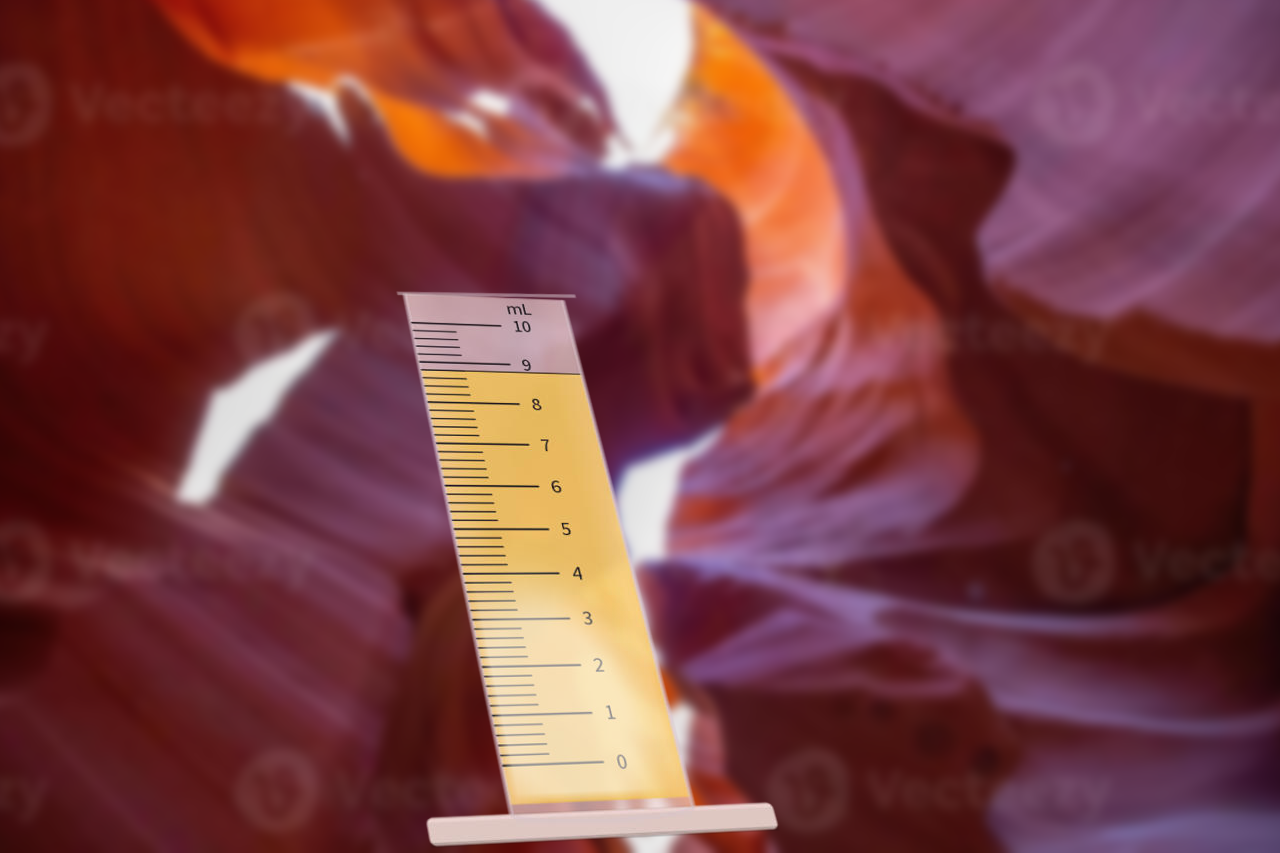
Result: 8.8 mL
